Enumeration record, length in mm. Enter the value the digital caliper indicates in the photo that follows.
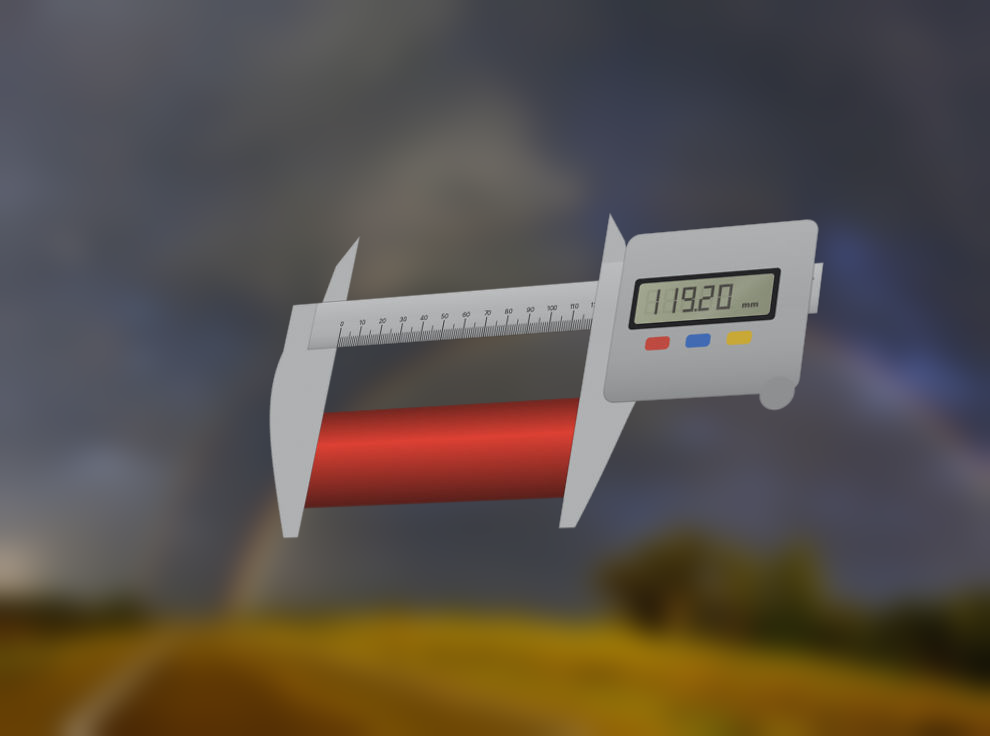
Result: 119.20 mm
